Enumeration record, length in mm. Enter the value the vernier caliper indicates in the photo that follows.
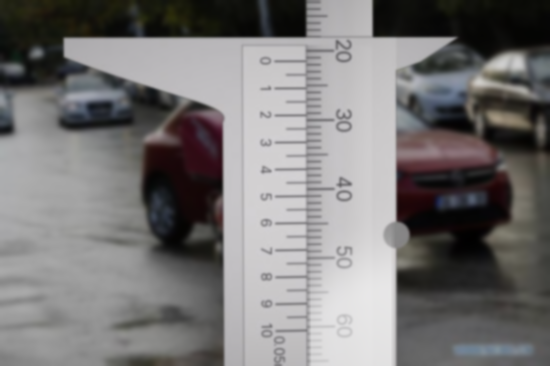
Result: 21.5 mm
